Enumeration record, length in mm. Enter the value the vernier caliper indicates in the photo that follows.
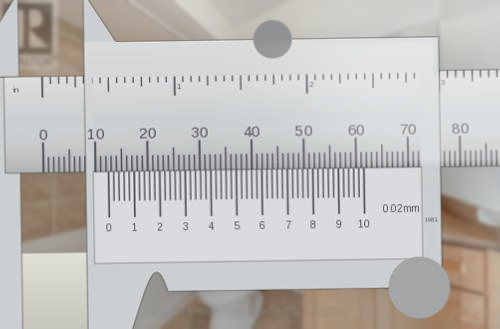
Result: 12.5 mm
